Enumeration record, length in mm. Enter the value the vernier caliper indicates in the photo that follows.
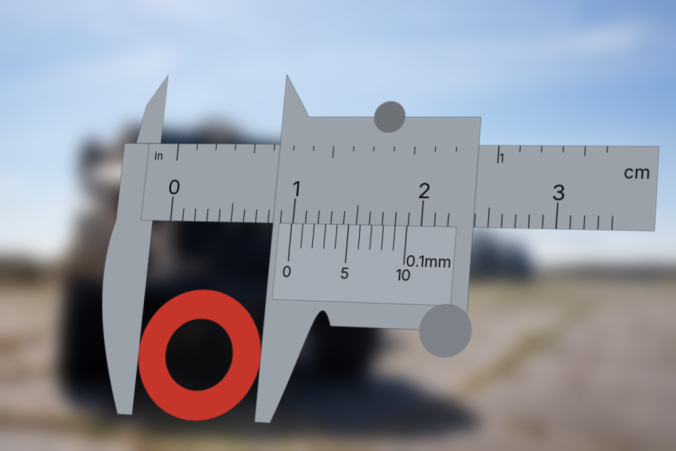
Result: 9.9 mm
